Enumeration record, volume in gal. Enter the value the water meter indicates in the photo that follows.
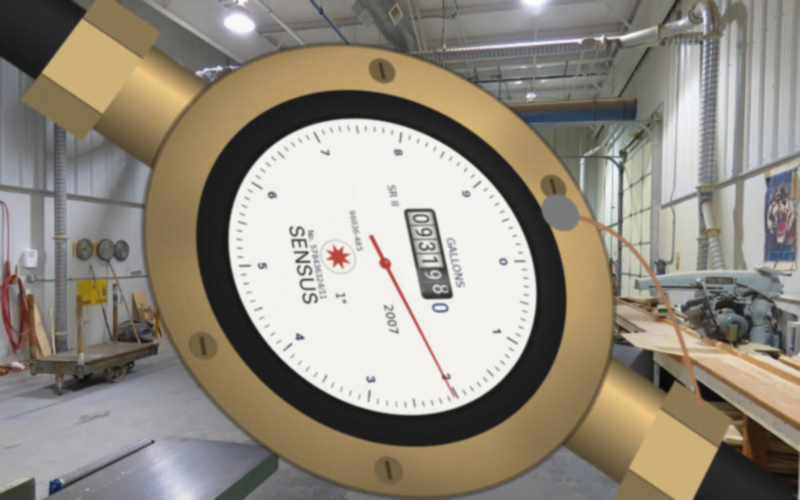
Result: 931982.0 gal
